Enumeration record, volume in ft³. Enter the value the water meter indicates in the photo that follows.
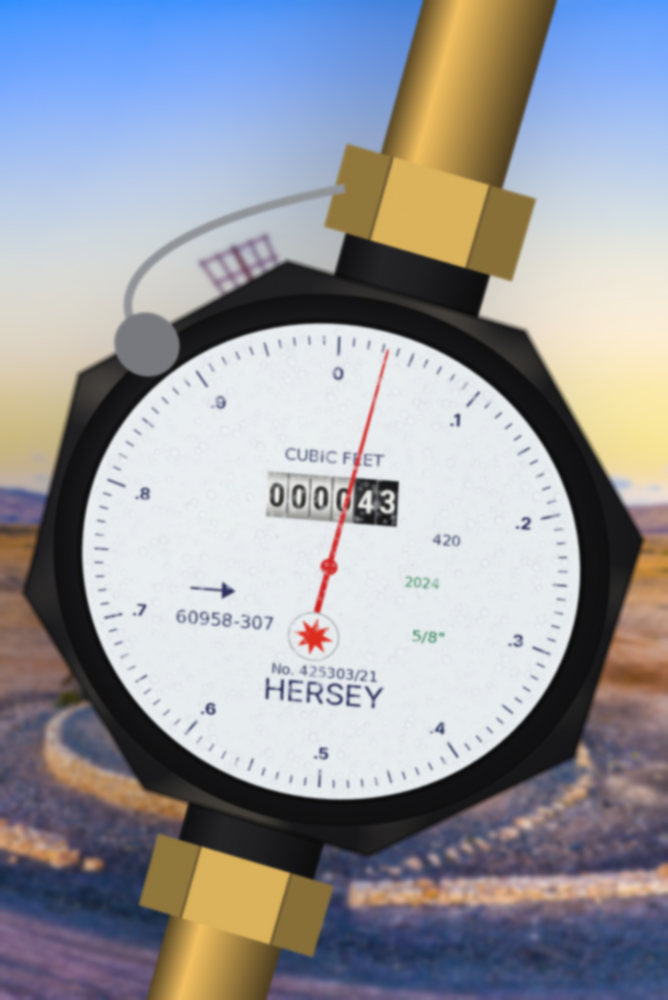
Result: 43.03 ft³
